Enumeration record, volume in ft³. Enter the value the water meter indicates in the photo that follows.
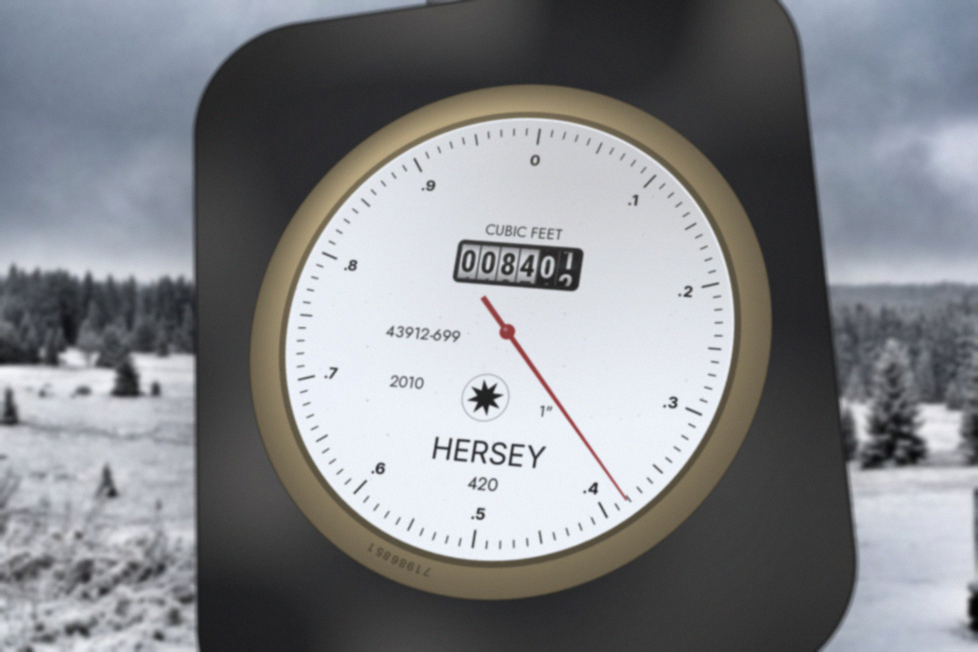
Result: 8401.38 ft³
